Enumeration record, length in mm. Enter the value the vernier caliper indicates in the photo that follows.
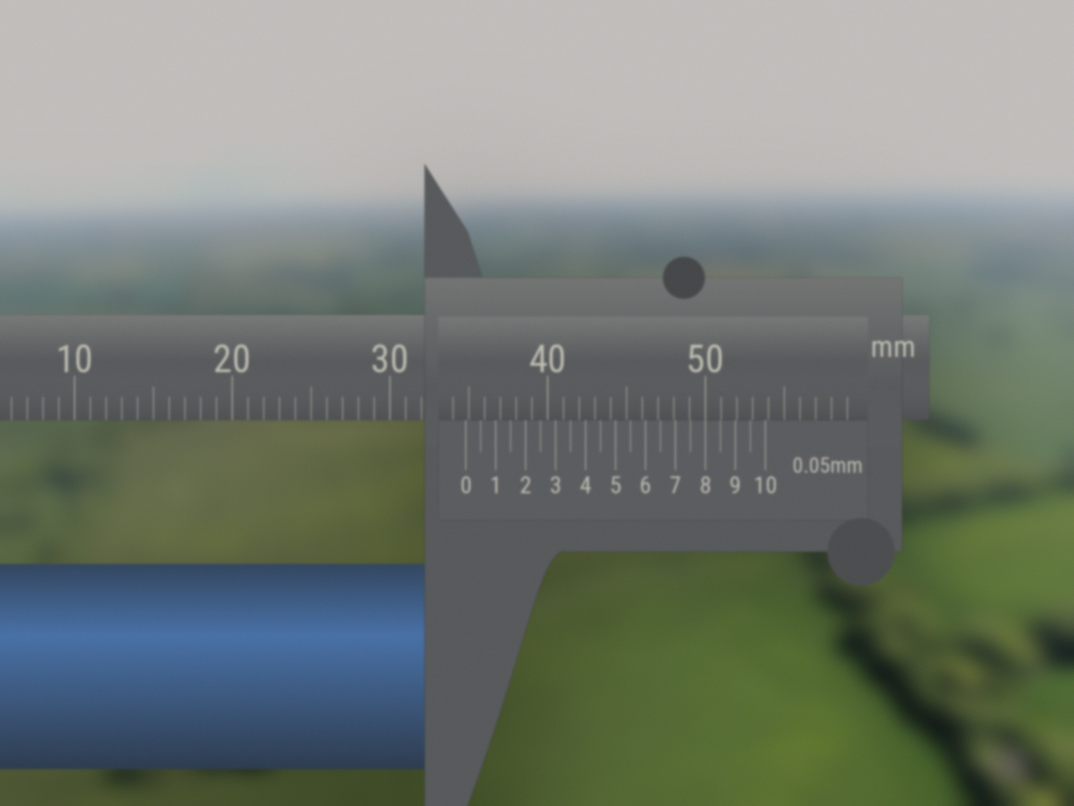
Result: 34.8 mm
